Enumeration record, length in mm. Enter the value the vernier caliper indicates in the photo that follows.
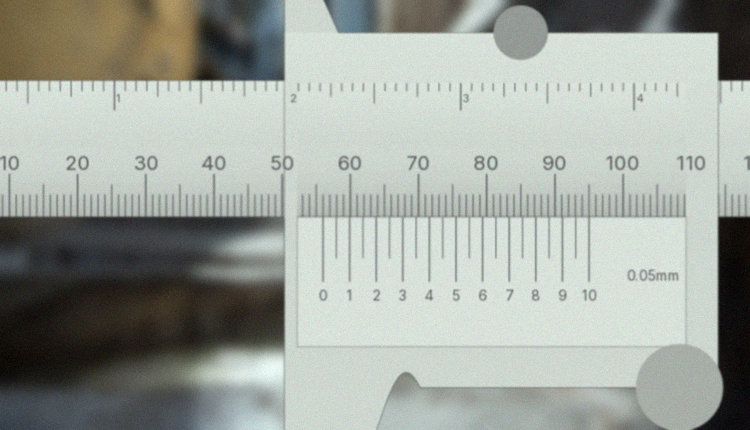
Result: 56.0 mm
